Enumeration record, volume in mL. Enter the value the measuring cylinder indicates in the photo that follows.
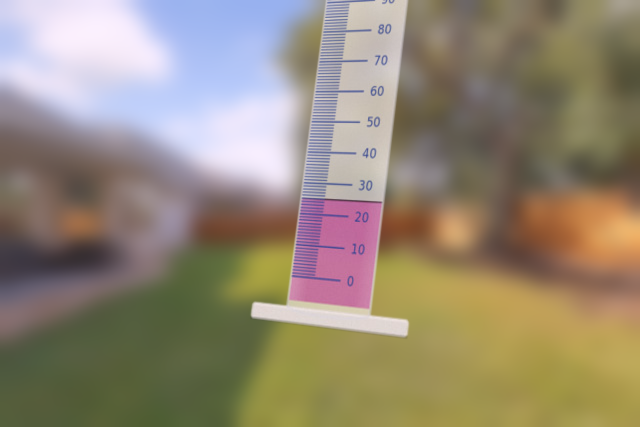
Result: 25 mL
